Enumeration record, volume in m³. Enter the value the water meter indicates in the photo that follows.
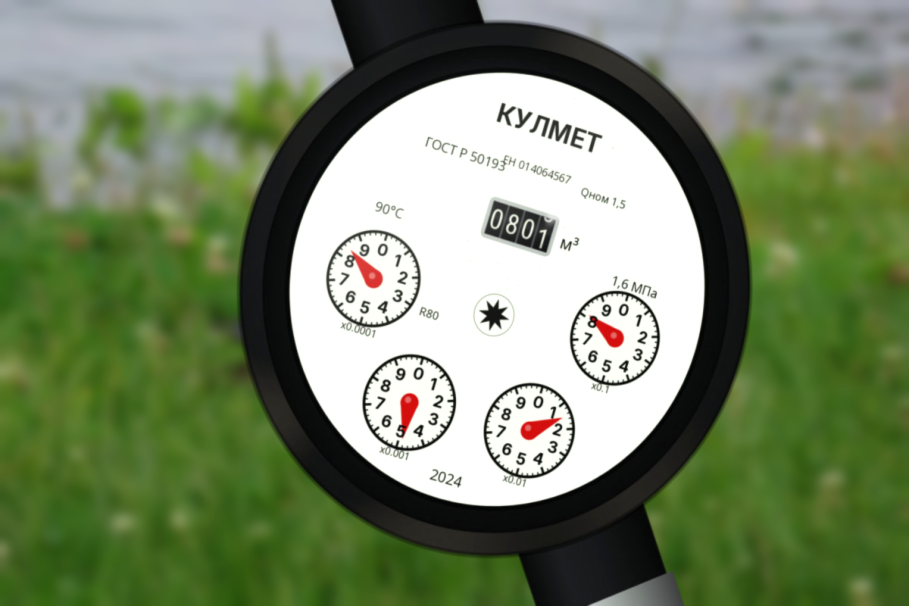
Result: 800.8148 m³
